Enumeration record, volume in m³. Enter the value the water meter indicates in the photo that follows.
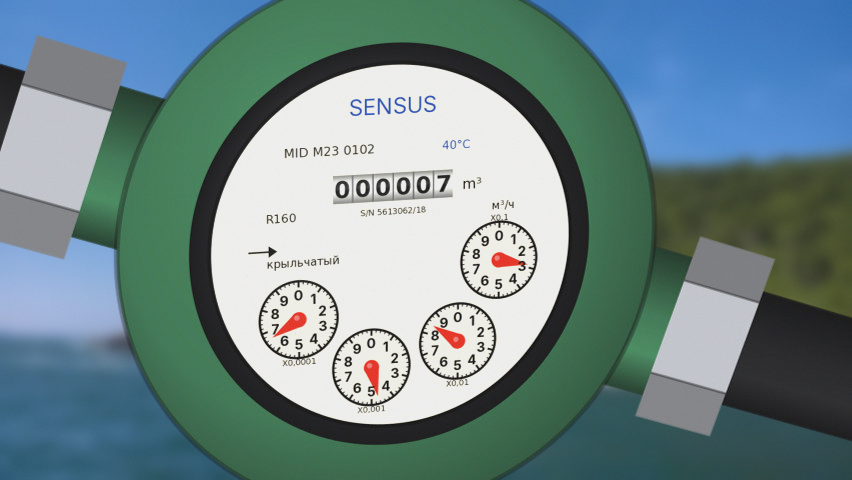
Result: 7.2846 m³
